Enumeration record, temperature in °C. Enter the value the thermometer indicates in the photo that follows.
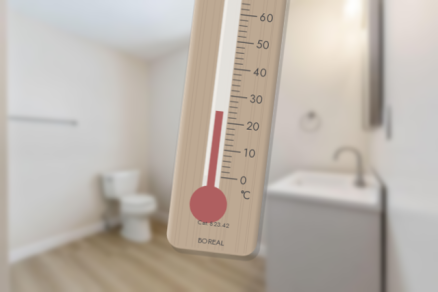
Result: 24 °C
